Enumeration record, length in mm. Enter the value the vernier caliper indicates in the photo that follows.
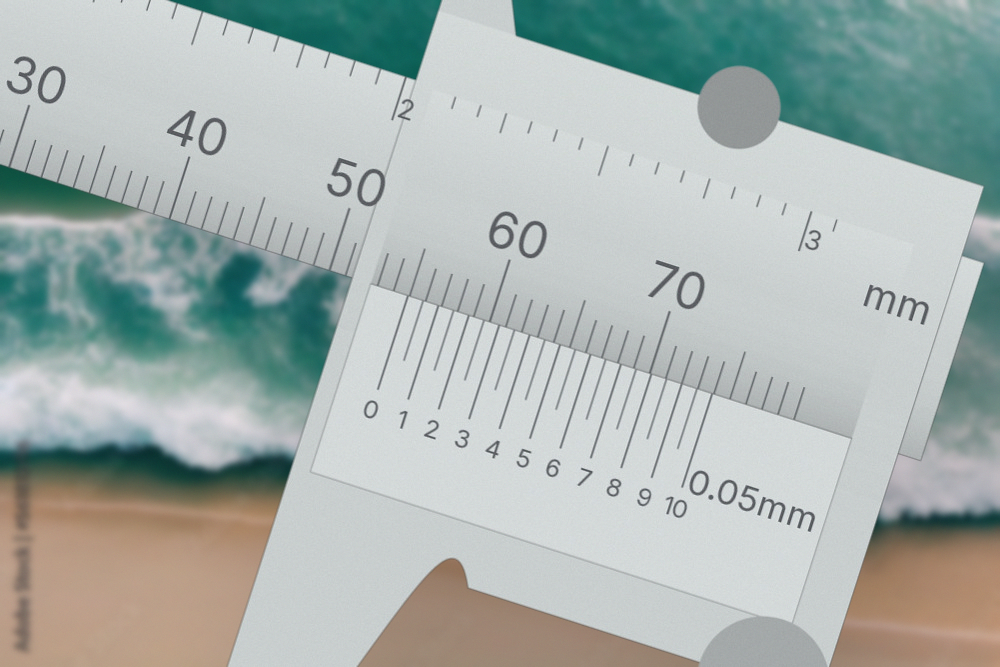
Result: 54.9 mm
